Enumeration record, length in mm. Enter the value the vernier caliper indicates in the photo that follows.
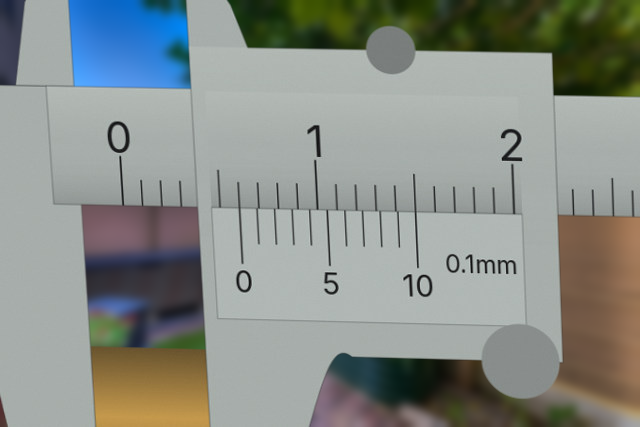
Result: 6.0 mm
